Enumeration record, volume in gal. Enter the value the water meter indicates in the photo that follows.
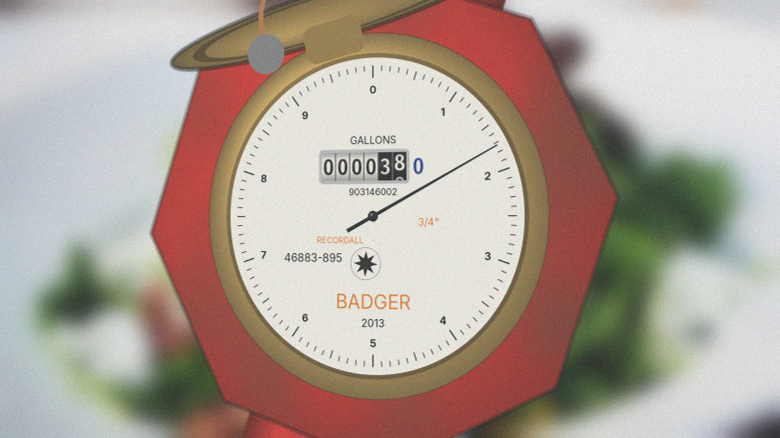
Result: 381.7 gal
